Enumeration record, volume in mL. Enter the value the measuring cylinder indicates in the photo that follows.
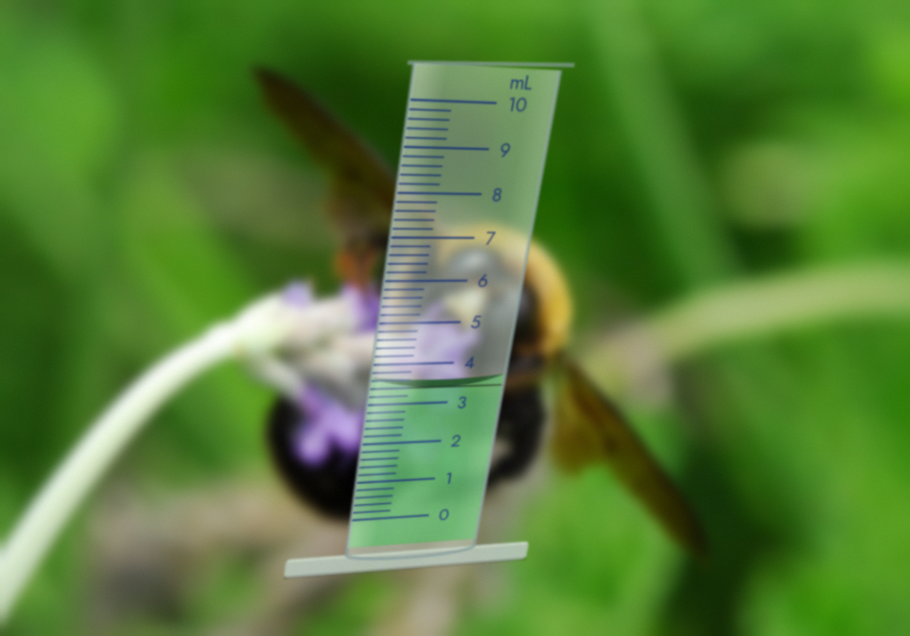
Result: 3.4 mL
